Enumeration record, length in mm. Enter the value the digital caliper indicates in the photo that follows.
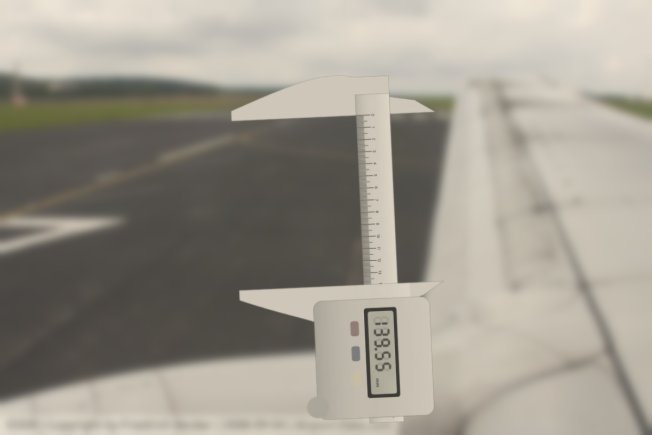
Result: 139.55 mm
